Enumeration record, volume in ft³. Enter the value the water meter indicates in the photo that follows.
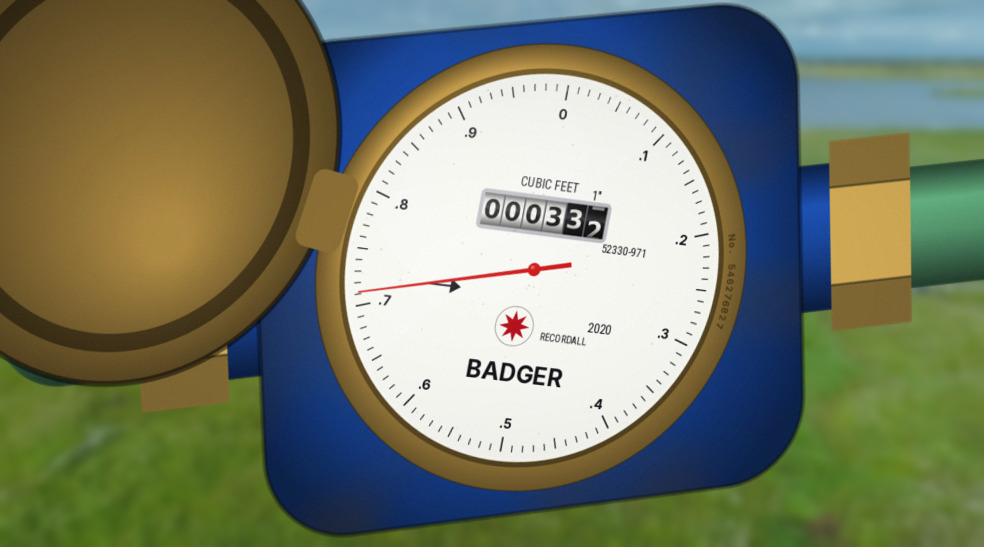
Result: 331.71 ft³
